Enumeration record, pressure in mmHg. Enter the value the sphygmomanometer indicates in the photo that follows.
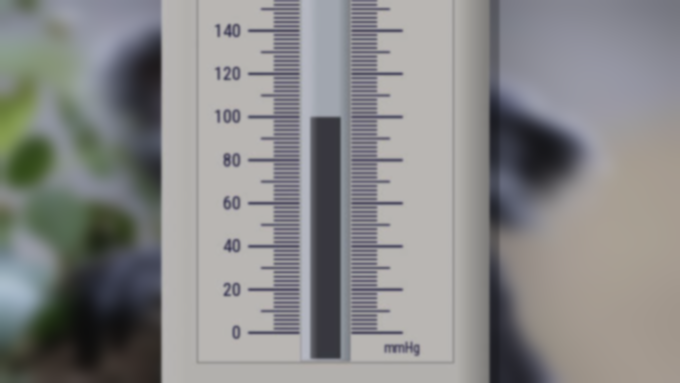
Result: 100 mmHg
